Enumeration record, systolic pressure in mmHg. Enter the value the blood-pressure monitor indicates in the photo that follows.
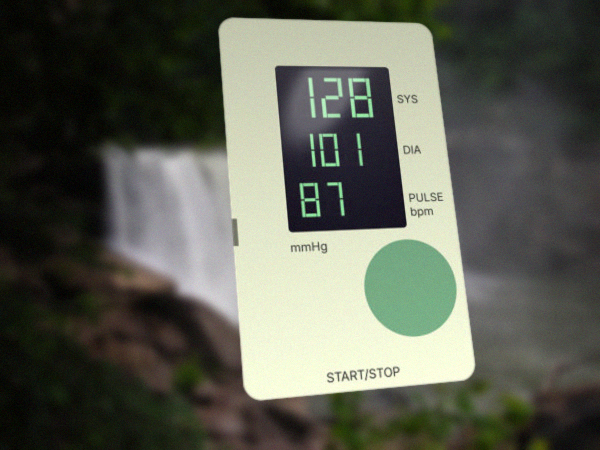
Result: 128 mmHg
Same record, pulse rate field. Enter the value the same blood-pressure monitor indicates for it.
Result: 87 bpm
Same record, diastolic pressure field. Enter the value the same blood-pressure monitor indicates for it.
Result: 101 mmHg
